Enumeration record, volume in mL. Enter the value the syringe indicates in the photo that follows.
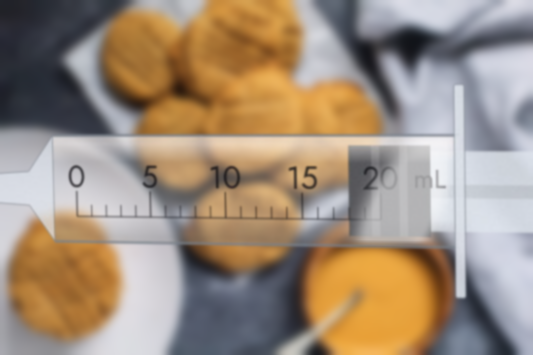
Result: 18 mL
